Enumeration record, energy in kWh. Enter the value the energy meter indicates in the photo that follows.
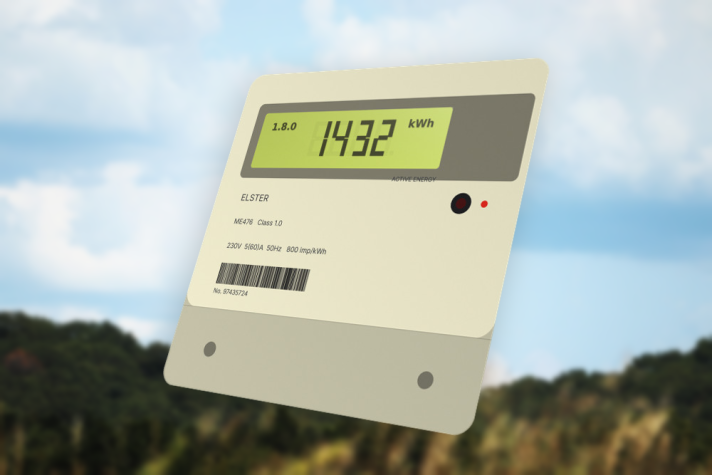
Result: 1432 kWh
